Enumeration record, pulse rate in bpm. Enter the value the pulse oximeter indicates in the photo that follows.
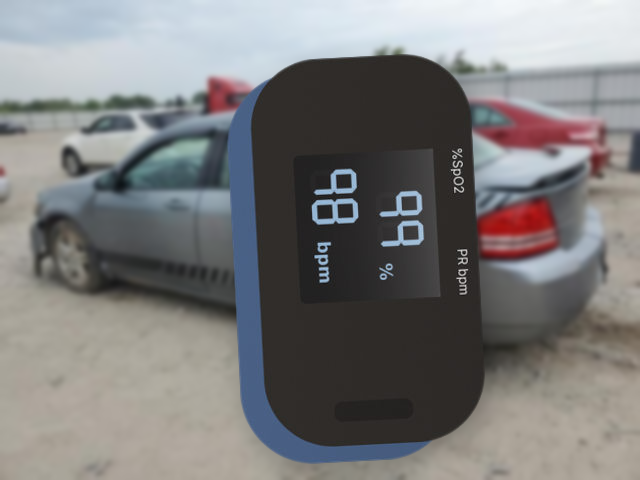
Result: 98 bpm
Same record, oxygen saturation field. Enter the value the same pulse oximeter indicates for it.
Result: 99 %
